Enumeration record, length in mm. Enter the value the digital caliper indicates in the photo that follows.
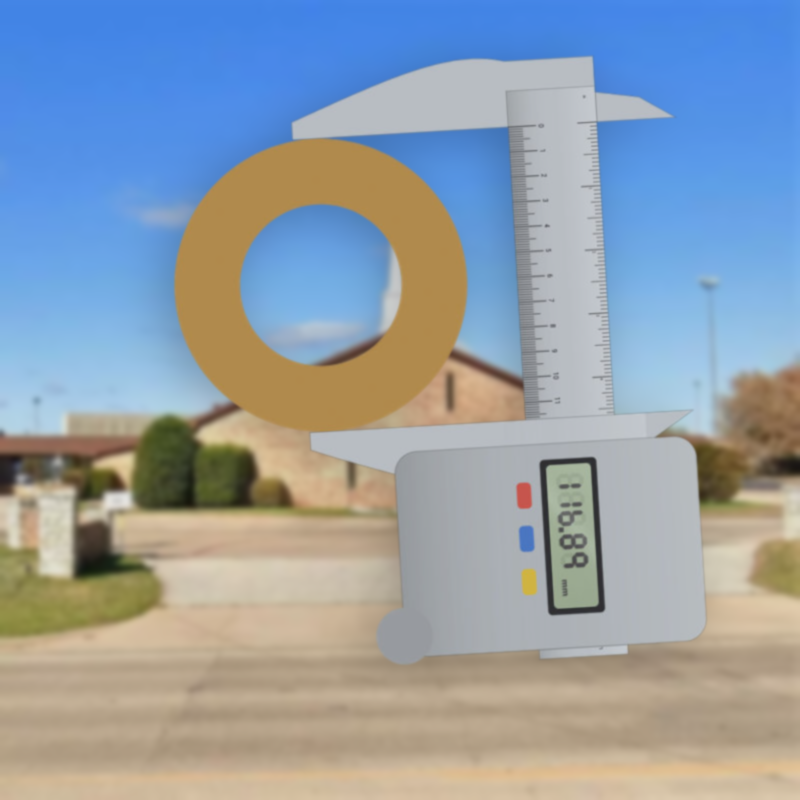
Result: 116.89 mm
